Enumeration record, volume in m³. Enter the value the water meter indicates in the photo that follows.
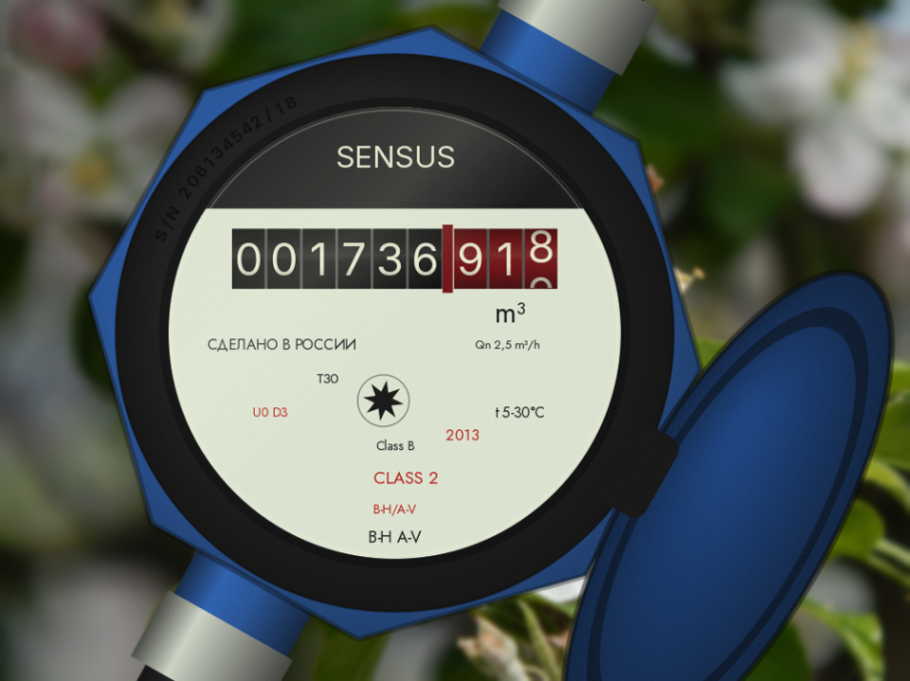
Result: 1736.918 m³
